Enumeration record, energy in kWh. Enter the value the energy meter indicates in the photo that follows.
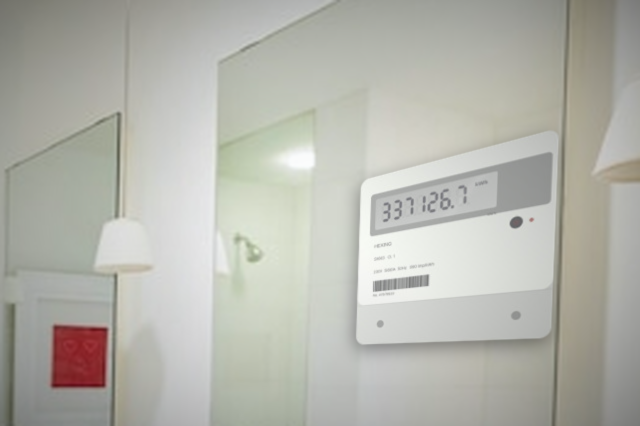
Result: 337126.7 kWh
